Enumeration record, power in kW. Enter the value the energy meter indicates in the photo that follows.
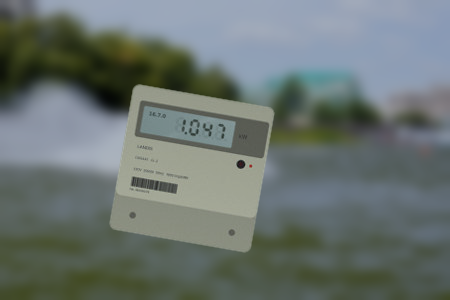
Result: 1.047 kW
